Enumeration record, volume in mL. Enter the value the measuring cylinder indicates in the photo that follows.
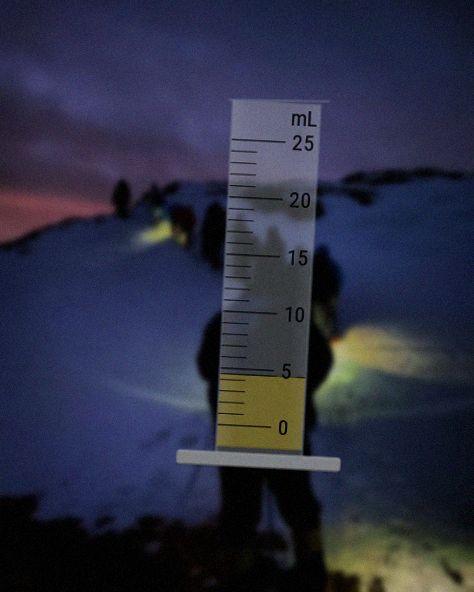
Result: 4.5 mL
